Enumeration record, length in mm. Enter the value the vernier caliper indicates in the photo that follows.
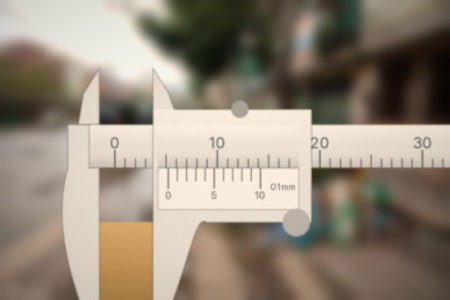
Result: 5.2 mm
